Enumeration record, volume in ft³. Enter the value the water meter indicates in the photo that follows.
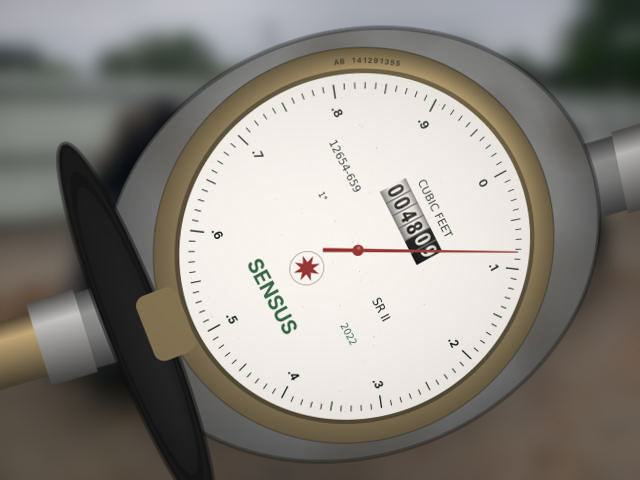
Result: 4809.08 ft³
